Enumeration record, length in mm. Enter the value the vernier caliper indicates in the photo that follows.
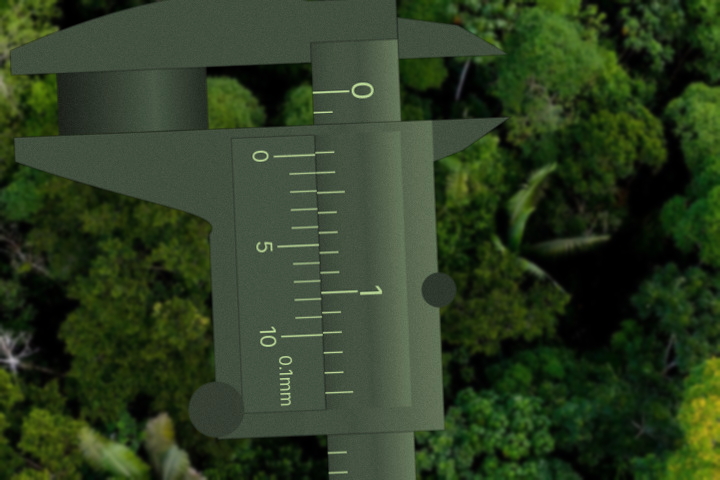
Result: 3.1 mm
